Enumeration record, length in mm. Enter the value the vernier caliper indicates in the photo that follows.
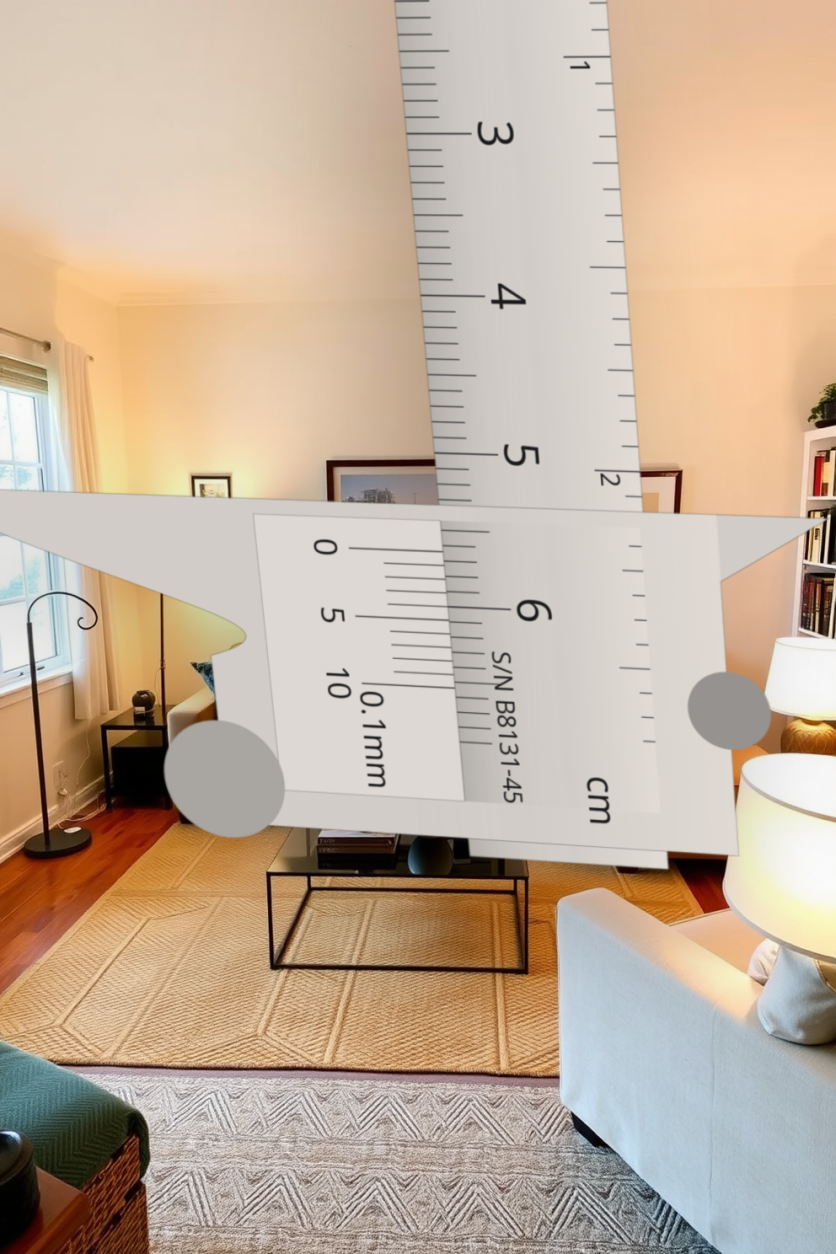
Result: 56.4 mm
